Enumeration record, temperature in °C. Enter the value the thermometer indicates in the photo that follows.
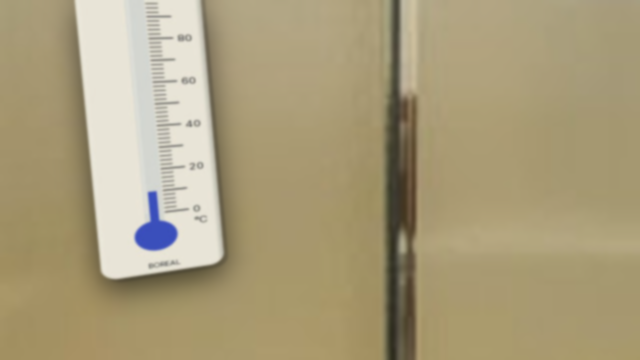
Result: 10 °C
